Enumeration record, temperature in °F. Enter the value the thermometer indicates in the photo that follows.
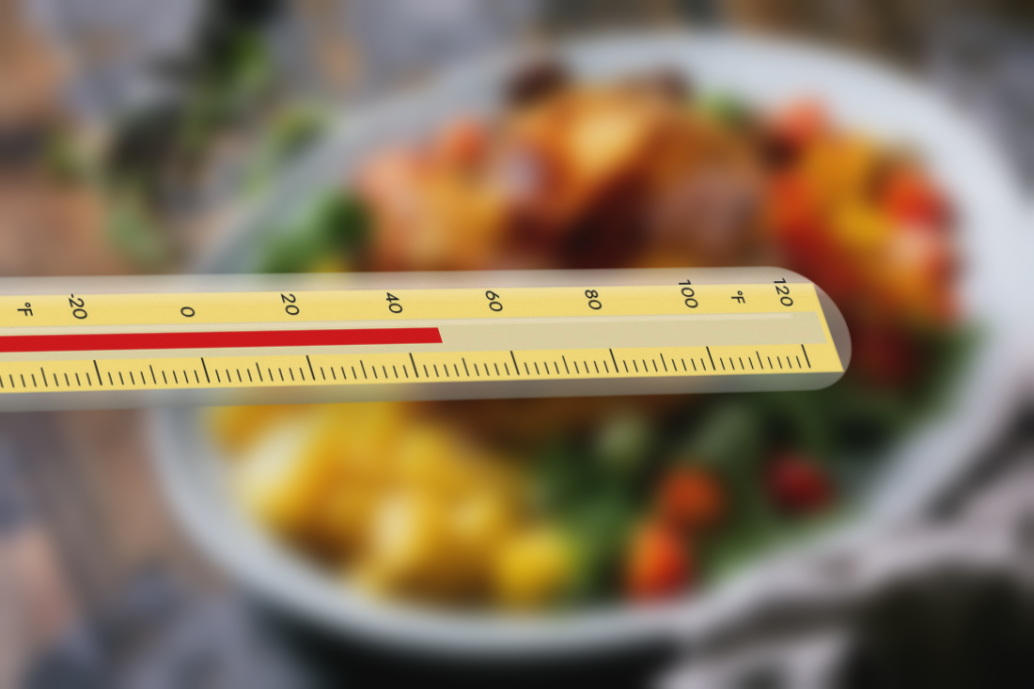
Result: 47 °F
